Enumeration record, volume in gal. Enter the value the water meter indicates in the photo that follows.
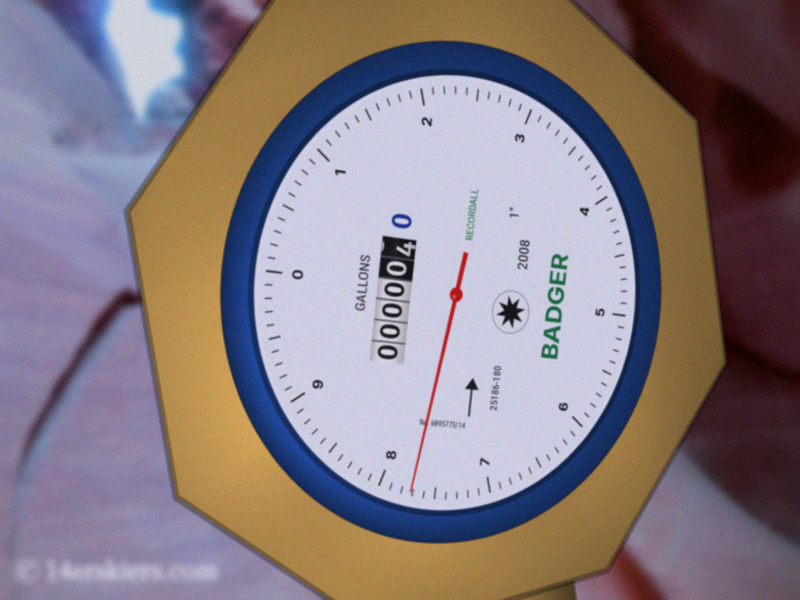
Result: 37.7 gal
